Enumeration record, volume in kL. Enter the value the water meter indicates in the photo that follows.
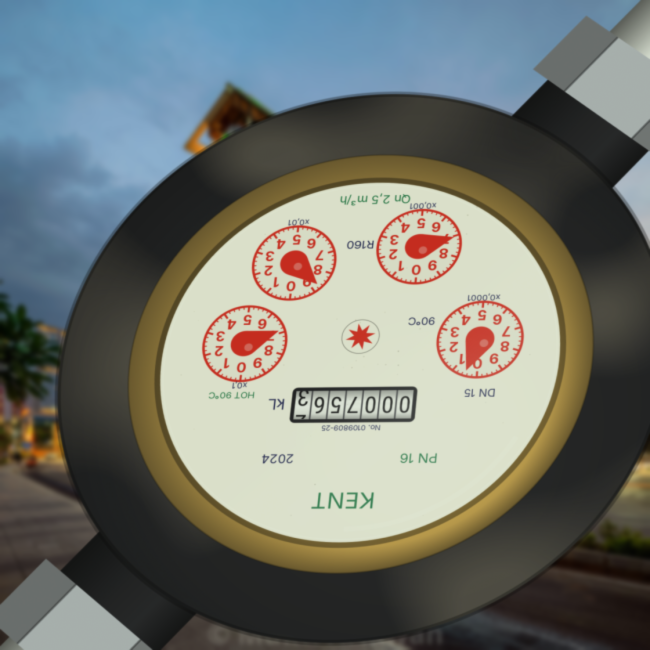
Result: 7562.6870 kL
